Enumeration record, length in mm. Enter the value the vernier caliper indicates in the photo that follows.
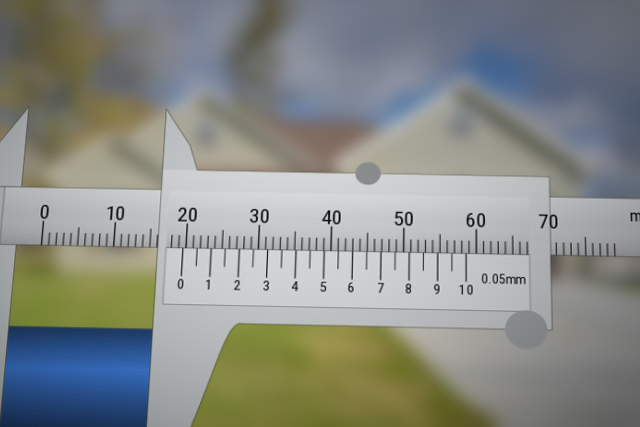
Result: 19.6 mm
